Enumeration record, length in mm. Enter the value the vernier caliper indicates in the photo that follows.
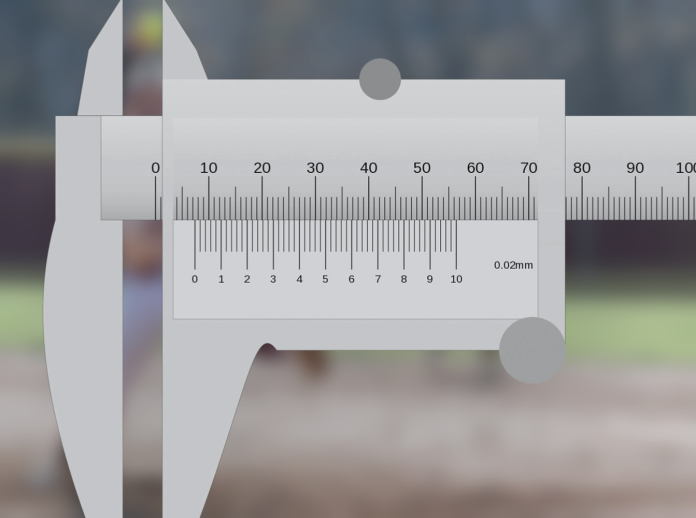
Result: 7.4 mm
